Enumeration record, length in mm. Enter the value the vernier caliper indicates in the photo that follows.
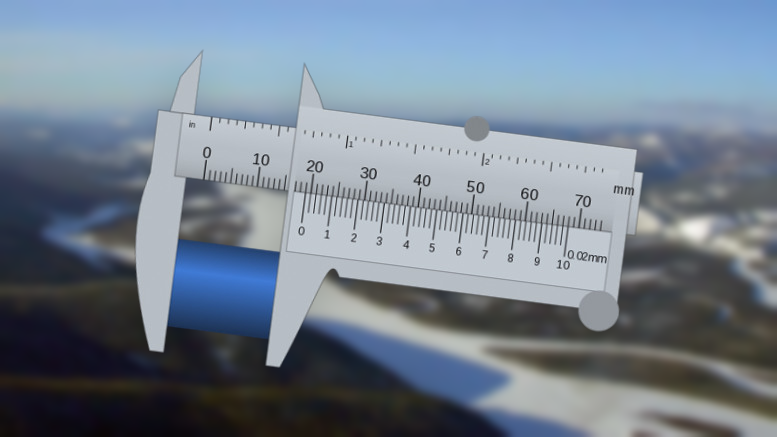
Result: 19.0 mm
